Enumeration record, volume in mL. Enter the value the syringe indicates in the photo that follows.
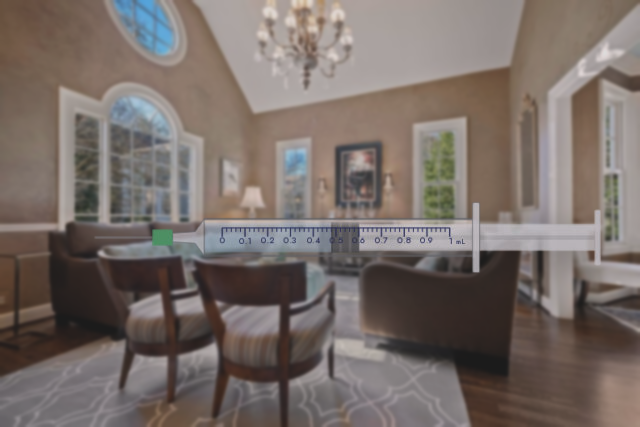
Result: 0.48 mL
